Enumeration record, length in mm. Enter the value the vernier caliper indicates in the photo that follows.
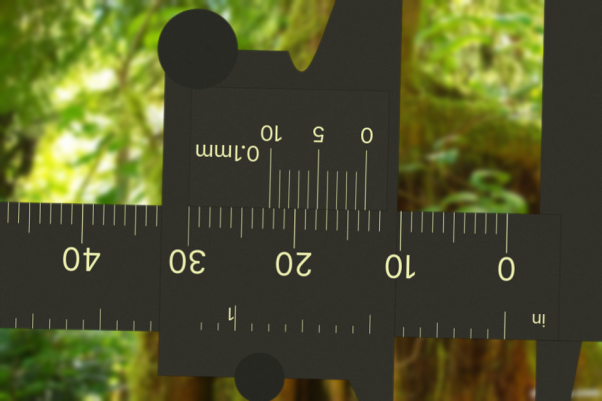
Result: 13.4 mm
